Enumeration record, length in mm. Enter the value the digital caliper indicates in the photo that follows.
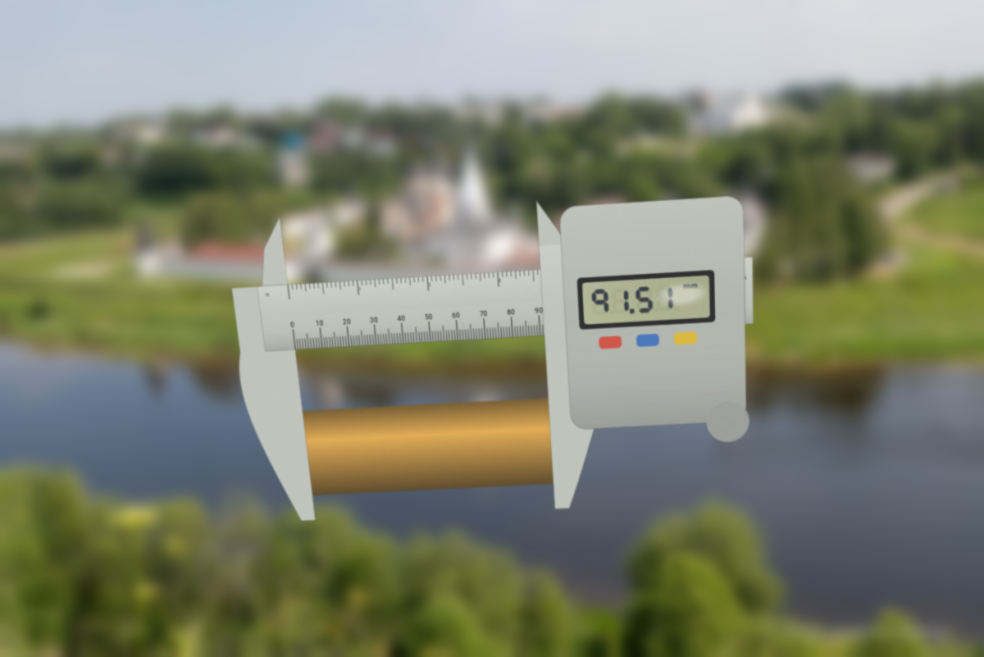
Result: 91.51 mm
